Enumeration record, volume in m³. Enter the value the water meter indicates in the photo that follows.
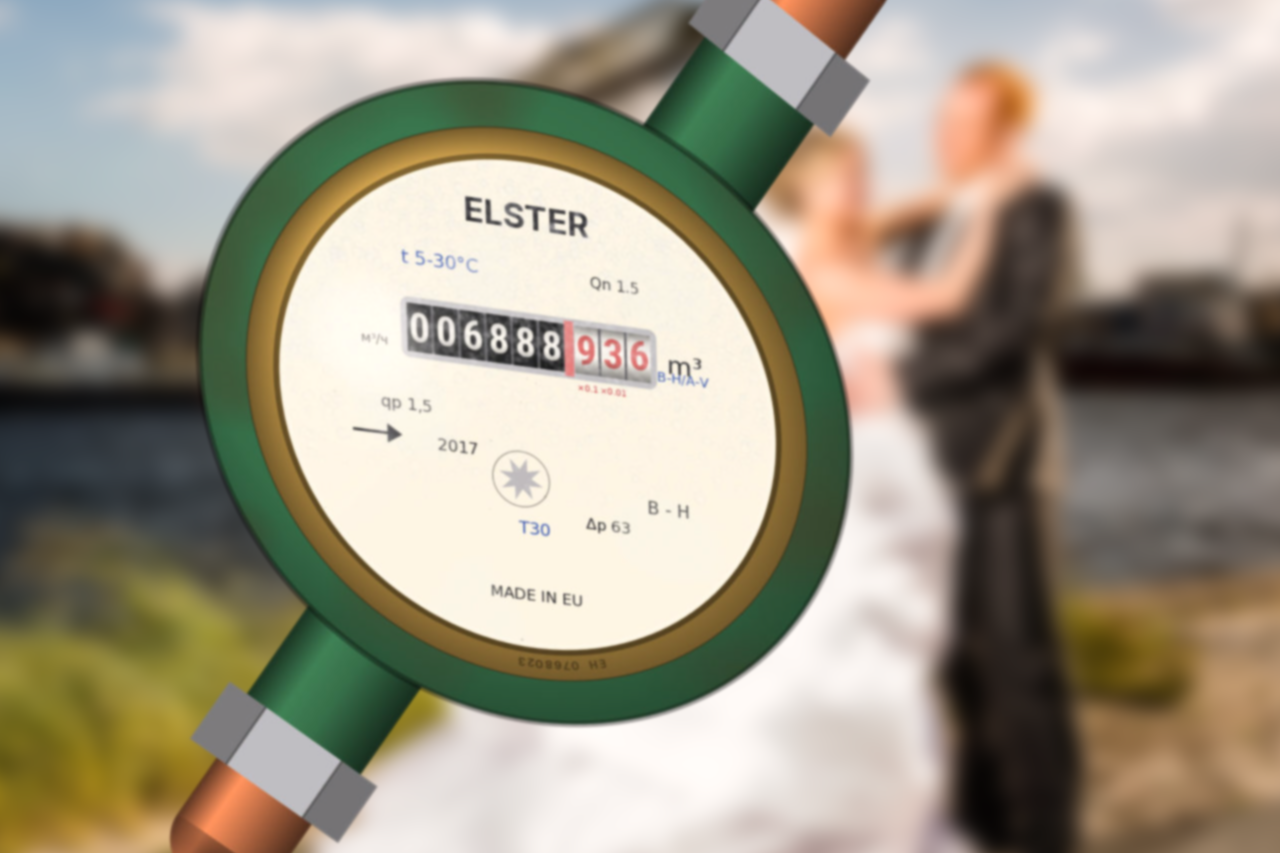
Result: 6888.936 m³
